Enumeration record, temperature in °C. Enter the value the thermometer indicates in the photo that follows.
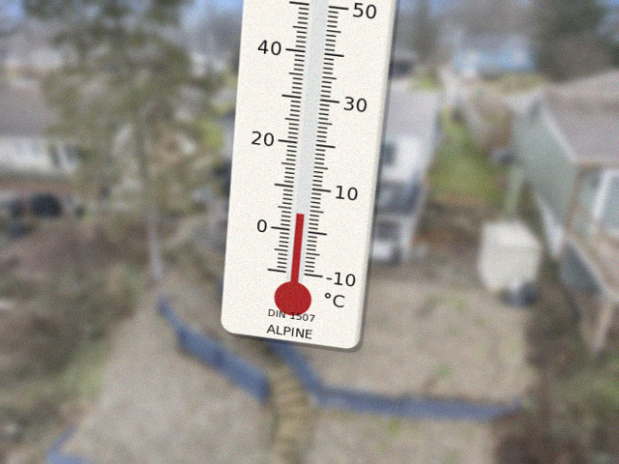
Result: 4 °C
